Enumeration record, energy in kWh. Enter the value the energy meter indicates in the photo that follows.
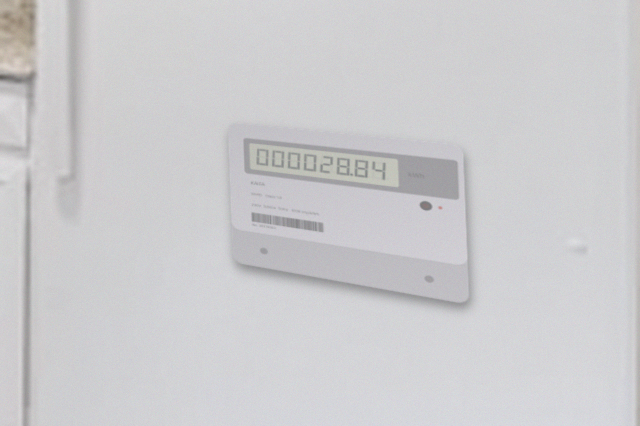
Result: 28.84 kWh
